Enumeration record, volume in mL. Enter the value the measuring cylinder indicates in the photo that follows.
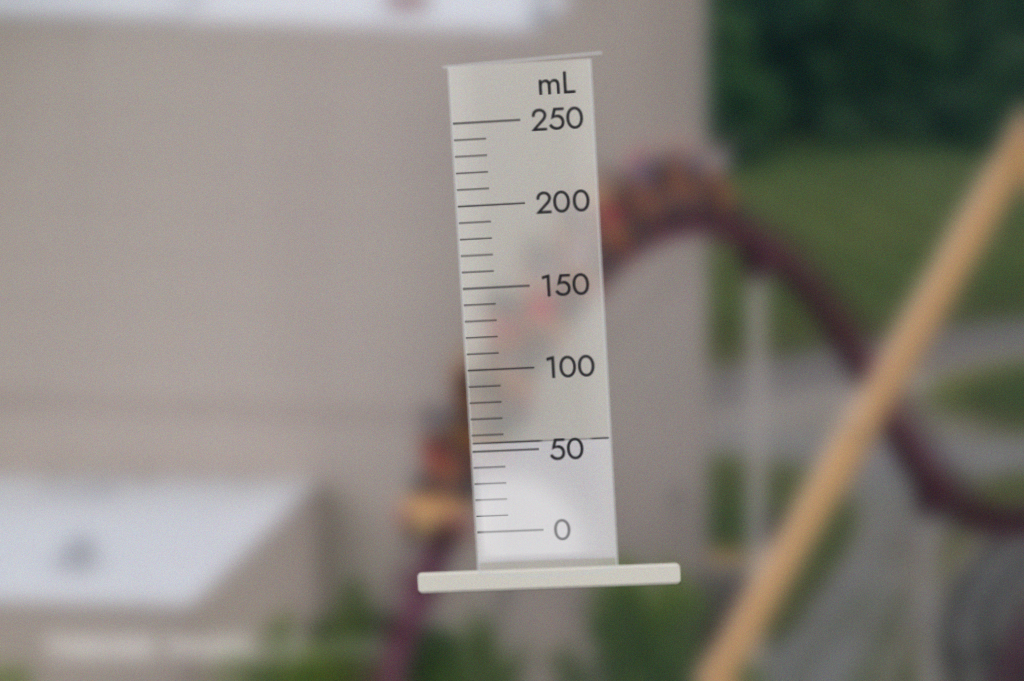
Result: 55 mL
